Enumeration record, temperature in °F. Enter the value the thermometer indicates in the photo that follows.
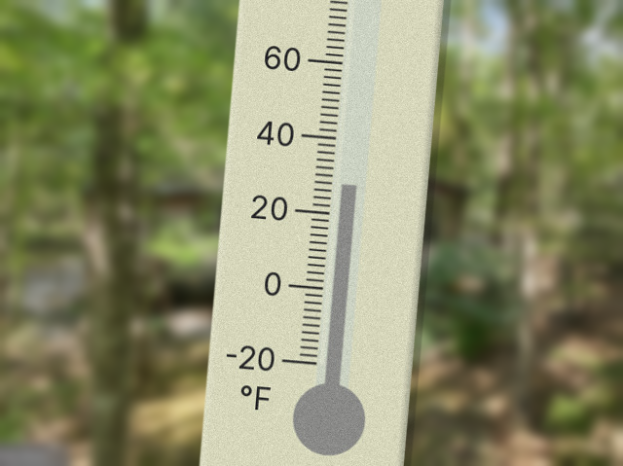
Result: 28 °F
